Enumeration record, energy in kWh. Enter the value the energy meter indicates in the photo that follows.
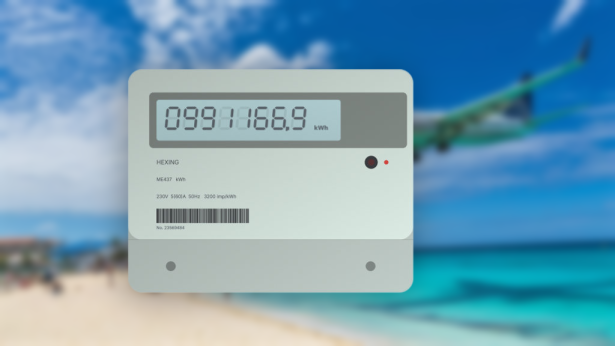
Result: 991166.9 kWh
